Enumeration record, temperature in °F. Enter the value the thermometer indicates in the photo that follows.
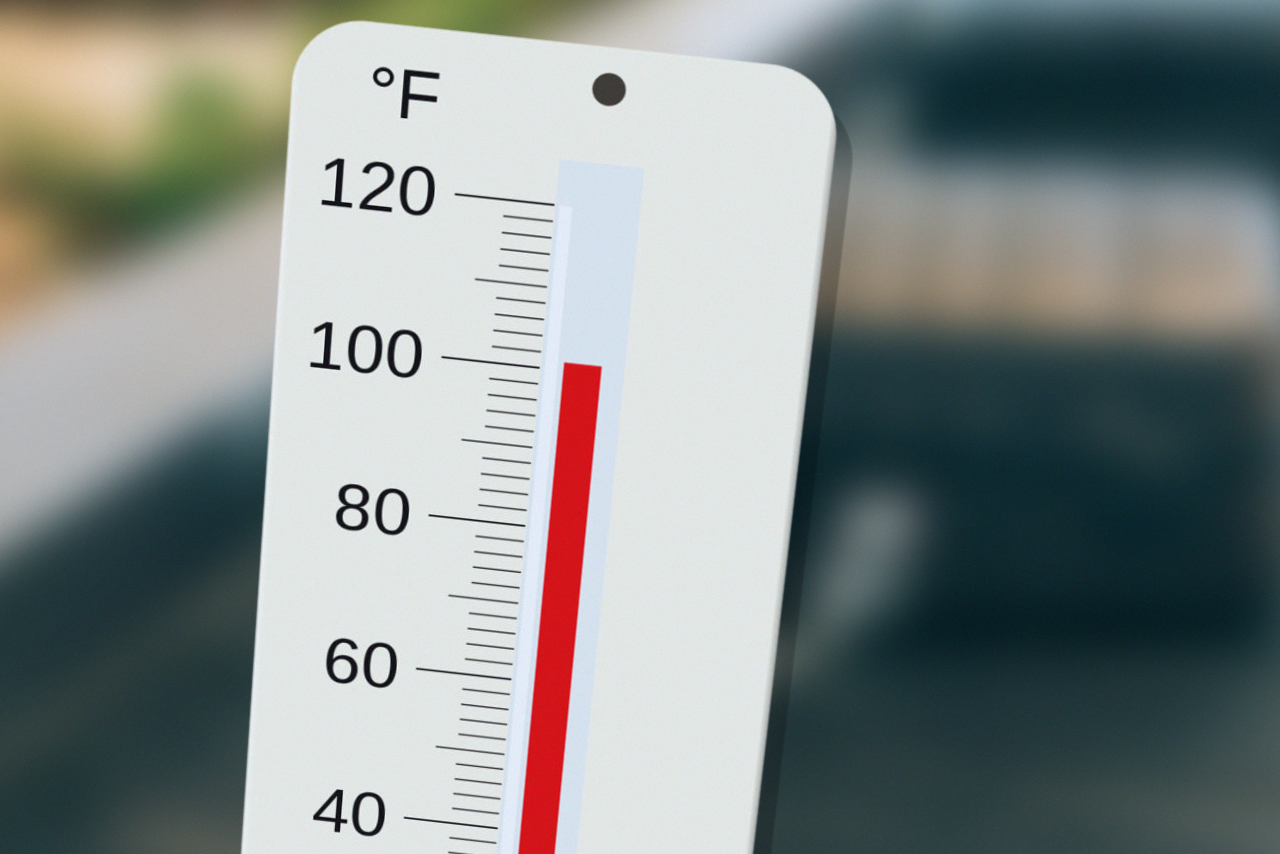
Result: 101 °F
